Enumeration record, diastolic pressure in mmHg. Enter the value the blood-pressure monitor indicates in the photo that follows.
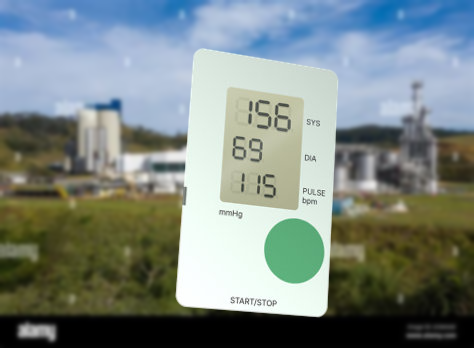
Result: 69 mmHg
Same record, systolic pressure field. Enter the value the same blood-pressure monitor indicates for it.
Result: 156 mmHg
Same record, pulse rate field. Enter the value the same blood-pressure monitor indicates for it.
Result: 115 bpm
